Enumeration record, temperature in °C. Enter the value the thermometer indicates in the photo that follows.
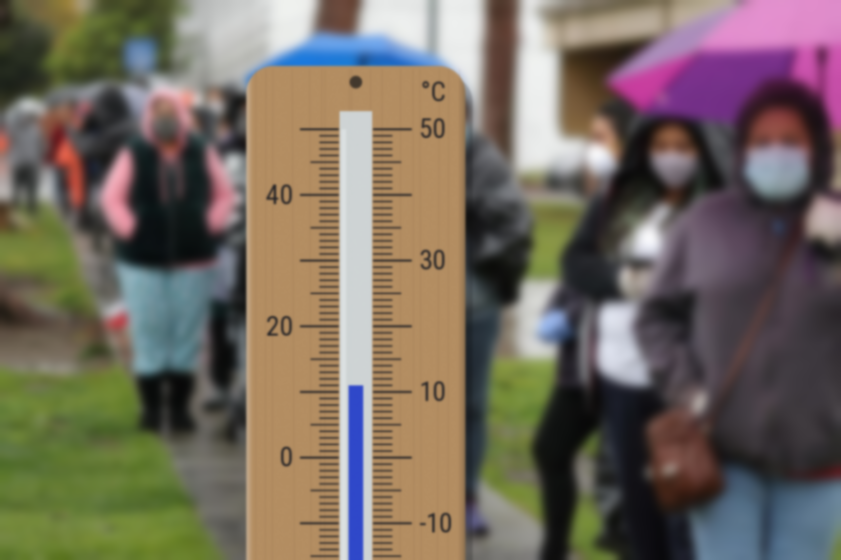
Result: 11 °C
